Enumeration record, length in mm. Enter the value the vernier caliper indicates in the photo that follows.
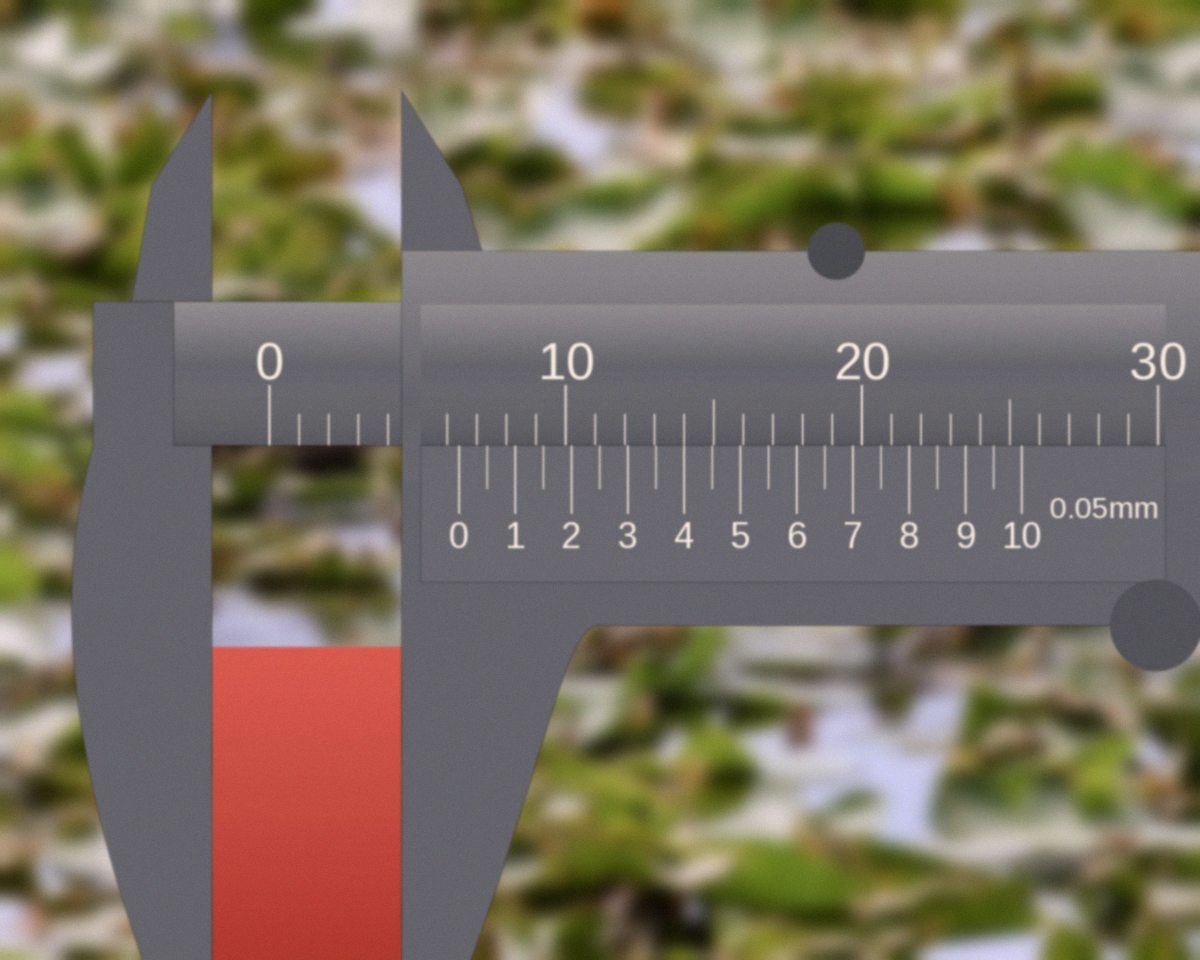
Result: 6.4 mm
